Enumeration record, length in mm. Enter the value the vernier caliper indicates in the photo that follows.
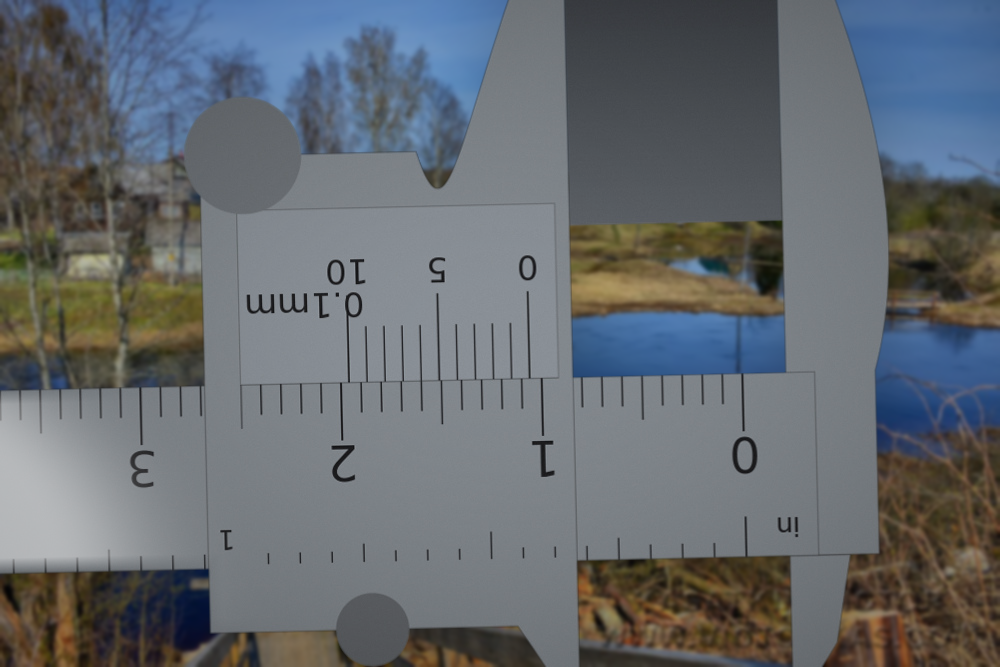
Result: 10.6 mm
